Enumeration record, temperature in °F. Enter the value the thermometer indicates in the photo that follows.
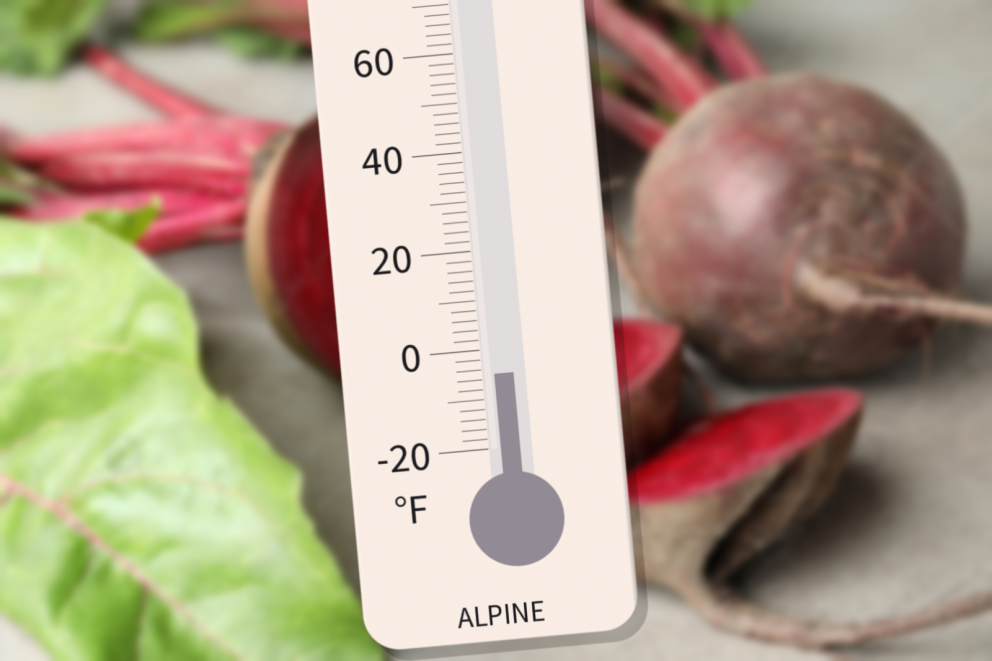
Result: -5 °F
